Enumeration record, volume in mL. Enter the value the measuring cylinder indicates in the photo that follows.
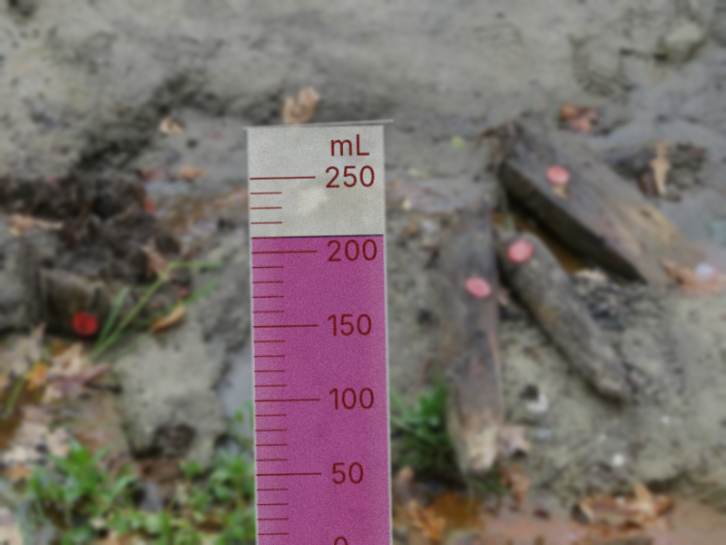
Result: 210 mL
